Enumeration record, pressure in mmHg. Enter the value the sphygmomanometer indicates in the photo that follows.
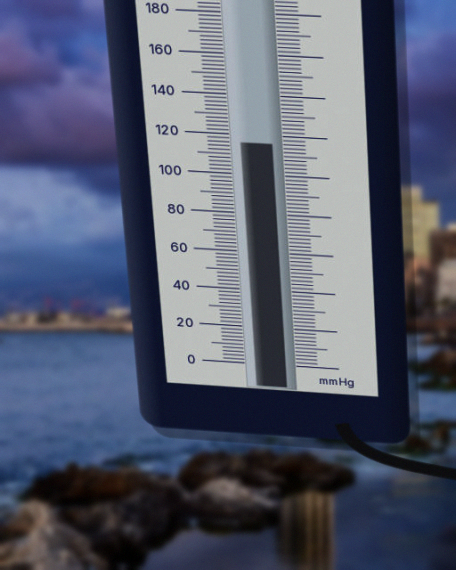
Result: 116 mmHg
